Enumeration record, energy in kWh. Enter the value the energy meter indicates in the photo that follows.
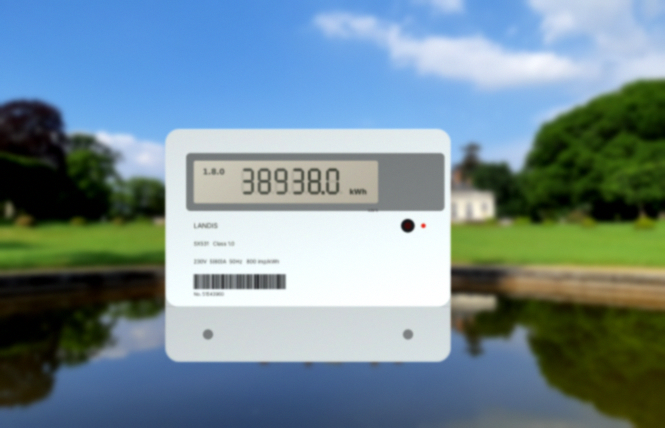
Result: 38938.0 kWh
